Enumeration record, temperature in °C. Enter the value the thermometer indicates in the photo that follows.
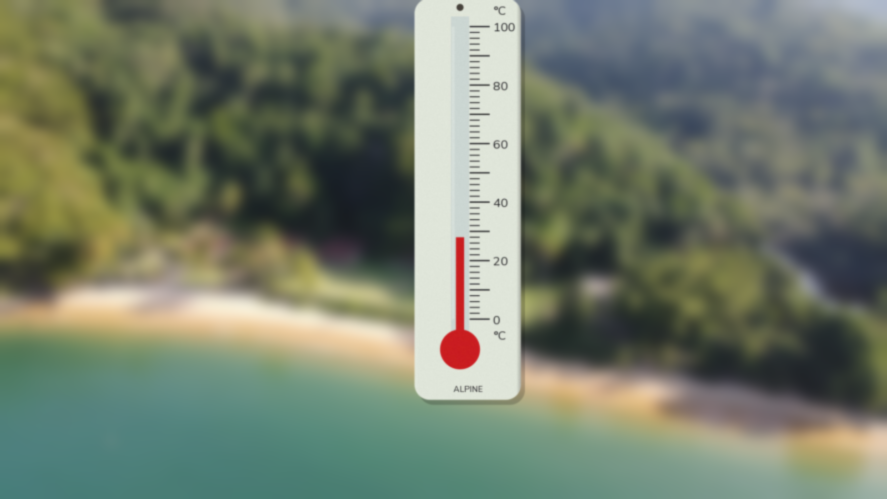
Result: 28 °C
